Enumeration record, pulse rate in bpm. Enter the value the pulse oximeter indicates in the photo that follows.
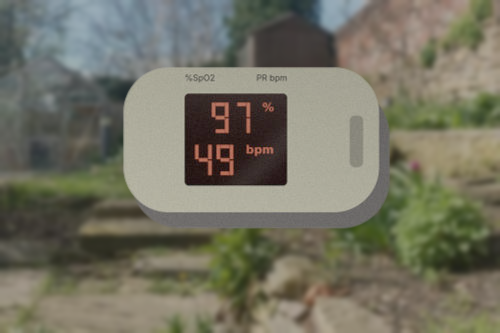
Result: 49 bpm
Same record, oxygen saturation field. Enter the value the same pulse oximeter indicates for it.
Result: 97 %
